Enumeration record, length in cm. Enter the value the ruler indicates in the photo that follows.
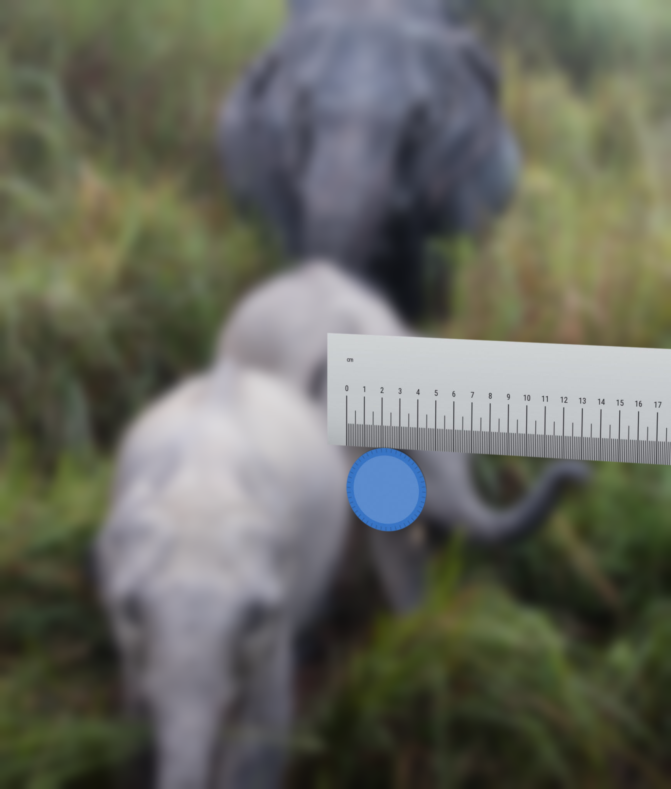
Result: 4.5 cm
